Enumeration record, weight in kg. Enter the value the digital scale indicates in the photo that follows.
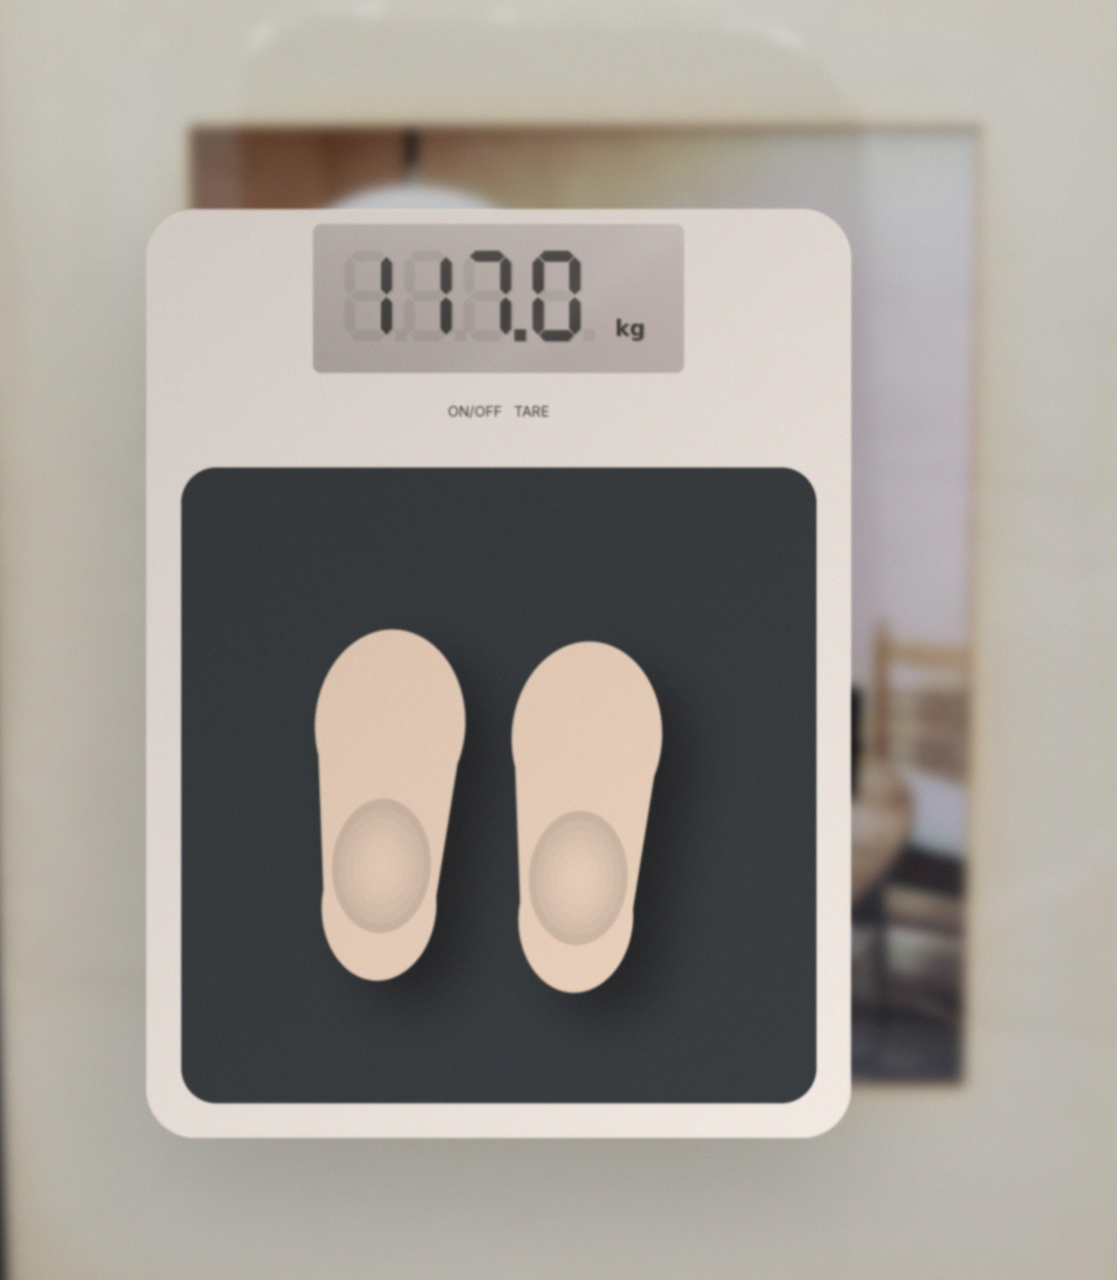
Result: 117.0 kg
